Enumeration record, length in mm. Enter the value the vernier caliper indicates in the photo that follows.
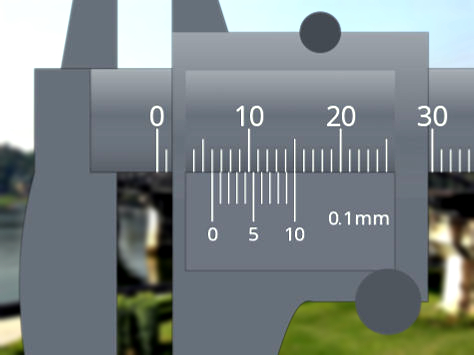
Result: 6.0 mm
